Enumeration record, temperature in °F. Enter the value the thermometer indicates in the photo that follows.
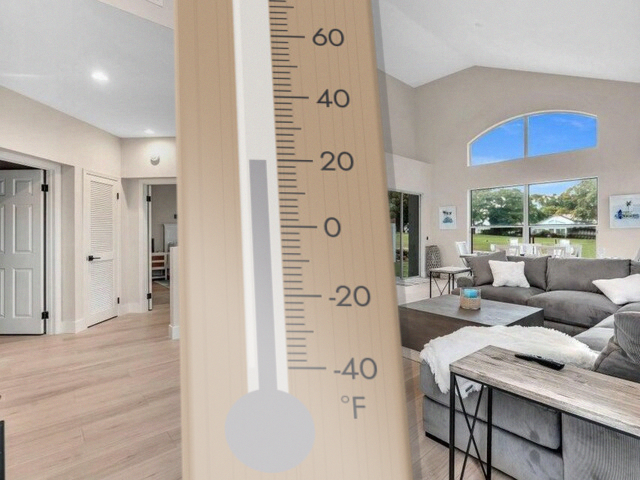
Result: 20 °F
